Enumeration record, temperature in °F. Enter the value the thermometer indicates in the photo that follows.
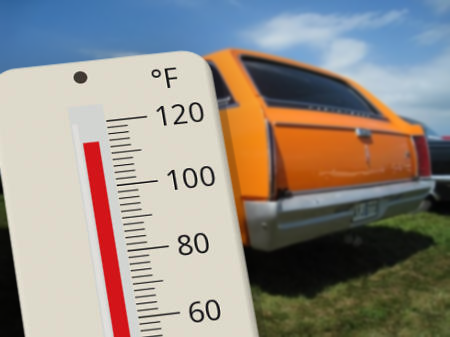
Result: 114 °F
